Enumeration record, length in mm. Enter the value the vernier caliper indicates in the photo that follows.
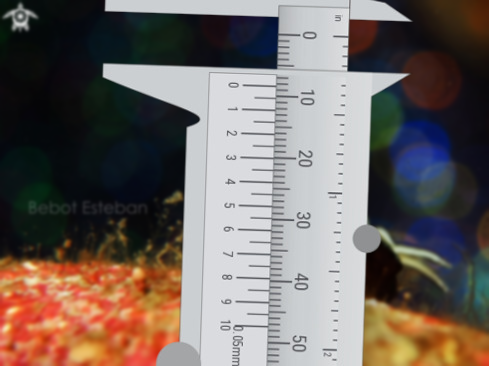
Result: 8.4 mm
